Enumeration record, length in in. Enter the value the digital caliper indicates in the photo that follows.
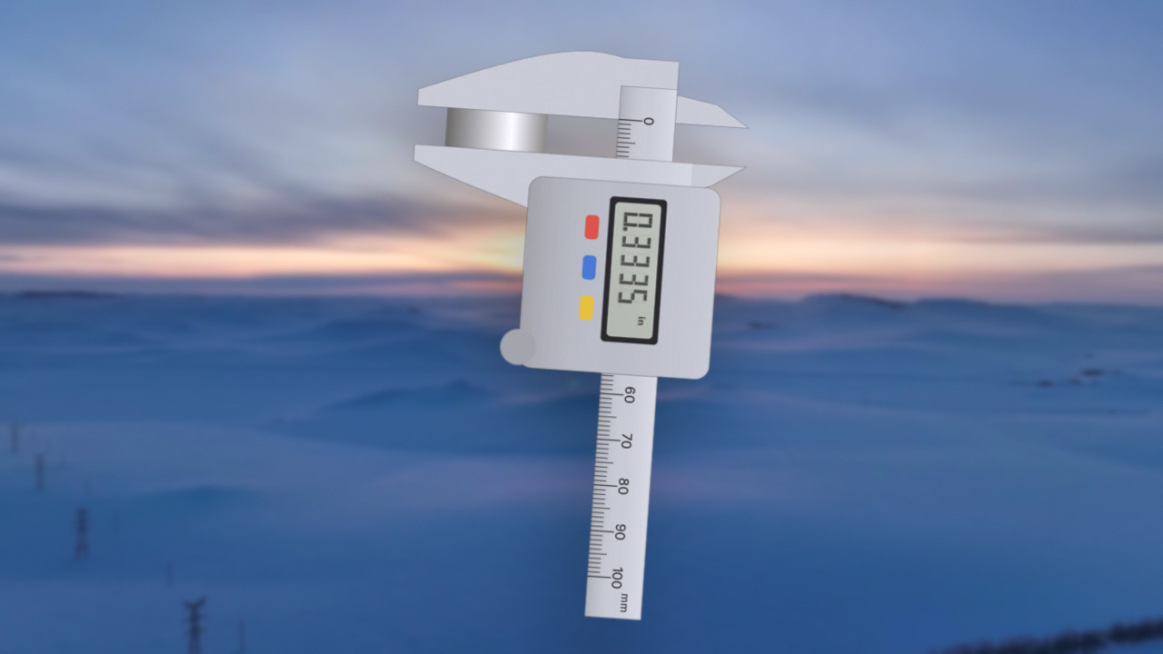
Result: 0.3335 in
